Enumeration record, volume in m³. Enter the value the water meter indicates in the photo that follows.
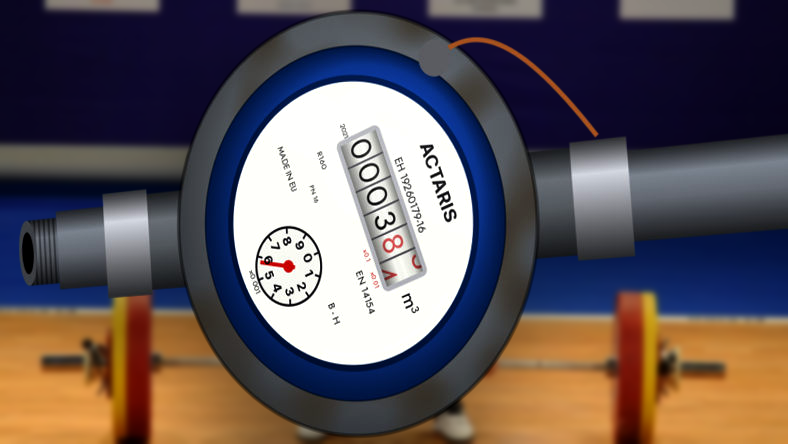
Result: 3.835 m³
